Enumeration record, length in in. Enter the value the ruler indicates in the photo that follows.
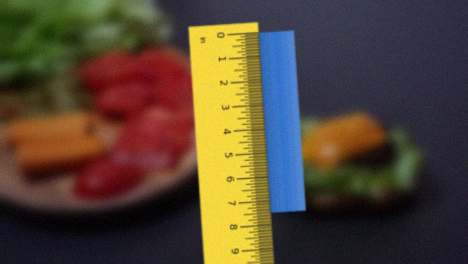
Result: 7.5 in
